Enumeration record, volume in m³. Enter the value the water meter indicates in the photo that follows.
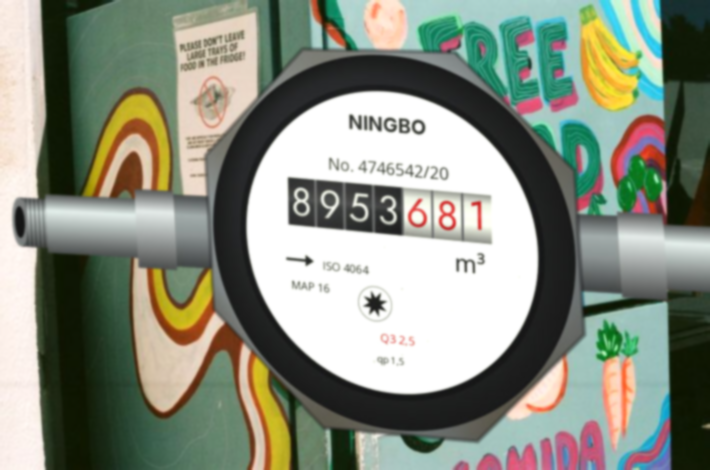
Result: 8953.681 m³
